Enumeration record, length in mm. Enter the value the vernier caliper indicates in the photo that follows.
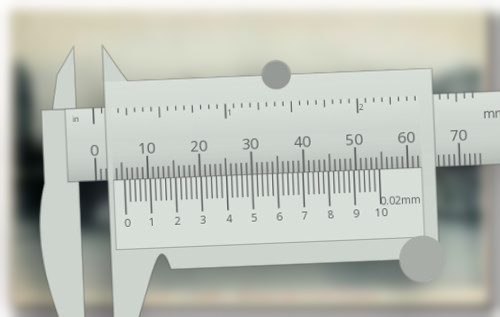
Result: 5.5 mm
